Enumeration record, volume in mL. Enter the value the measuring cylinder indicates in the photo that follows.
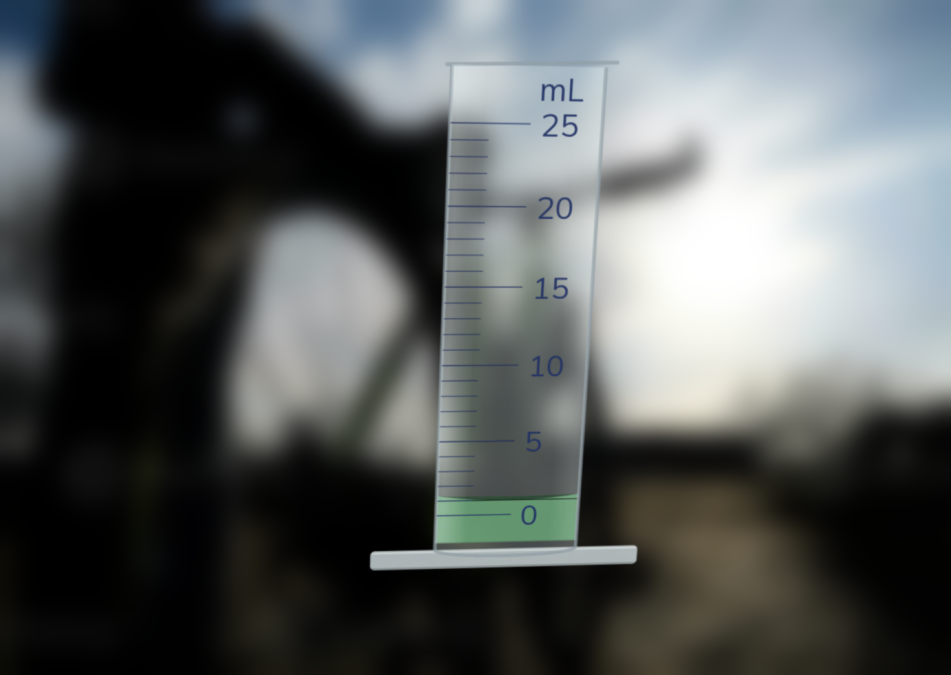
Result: 1 mL
